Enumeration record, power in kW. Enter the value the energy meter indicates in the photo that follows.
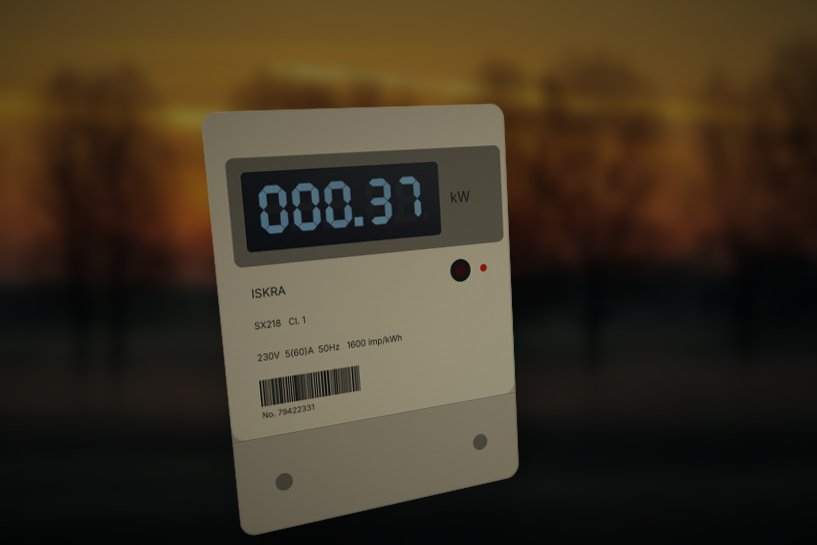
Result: 0.37 kW
